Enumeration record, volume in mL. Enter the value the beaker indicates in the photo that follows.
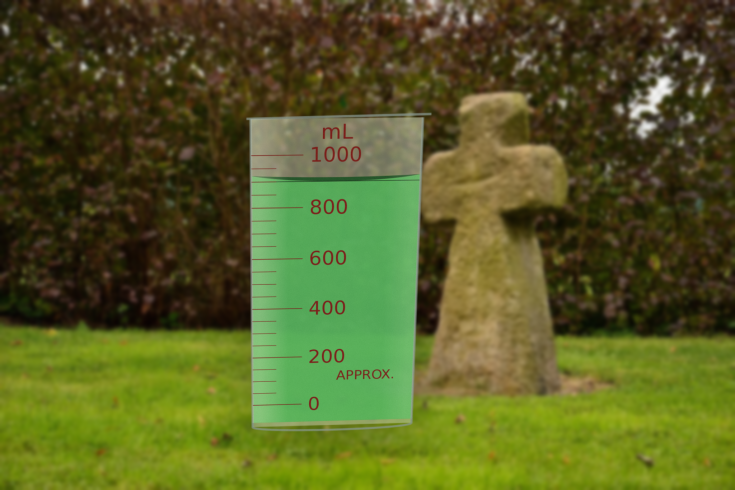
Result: 900 mL
